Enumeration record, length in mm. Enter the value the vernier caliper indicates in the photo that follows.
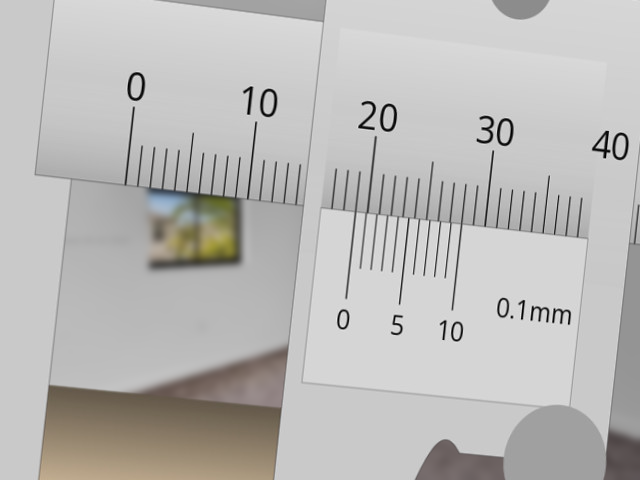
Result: 19.0 mm
